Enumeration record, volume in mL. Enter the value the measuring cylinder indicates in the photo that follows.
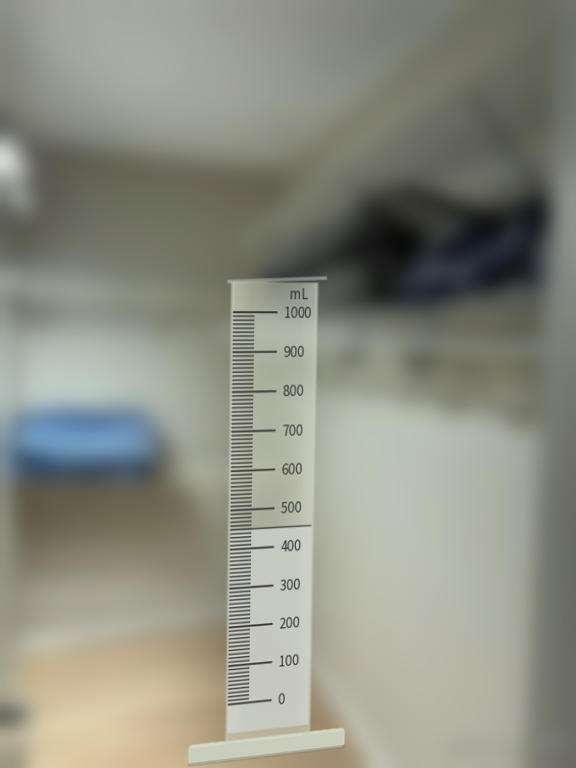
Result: 450 mL
